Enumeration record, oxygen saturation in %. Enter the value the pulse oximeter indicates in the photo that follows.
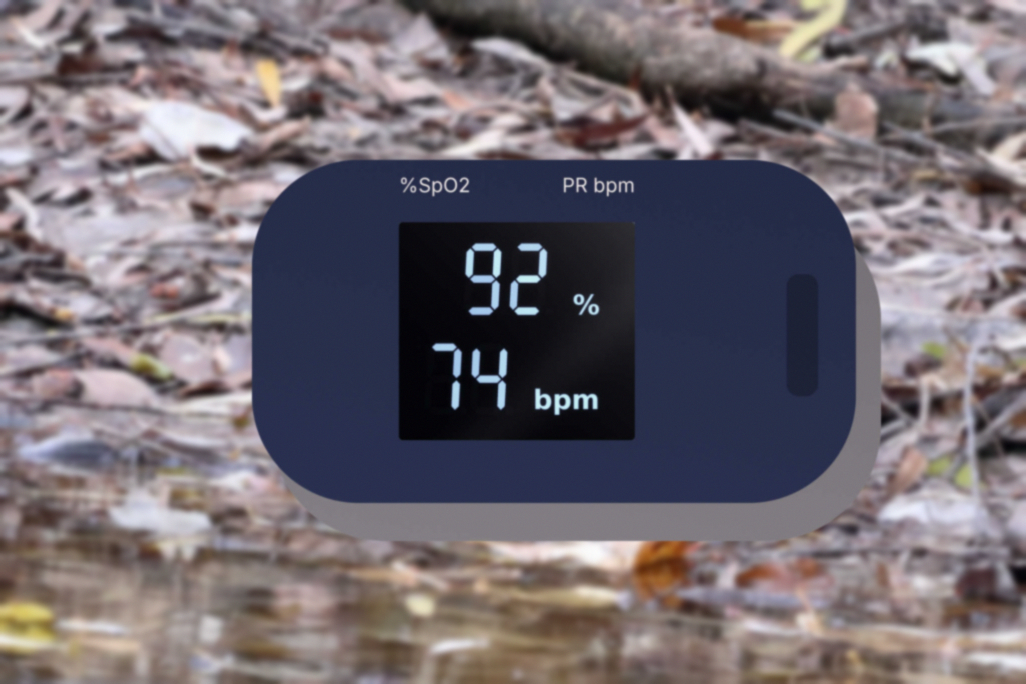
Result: 92 %
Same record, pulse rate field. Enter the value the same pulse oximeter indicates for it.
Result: 74 bpm
